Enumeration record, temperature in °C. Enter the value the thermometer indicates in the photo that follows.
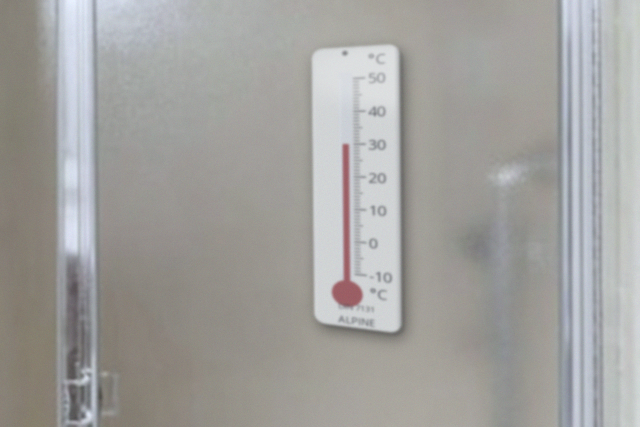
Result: 30 °C
